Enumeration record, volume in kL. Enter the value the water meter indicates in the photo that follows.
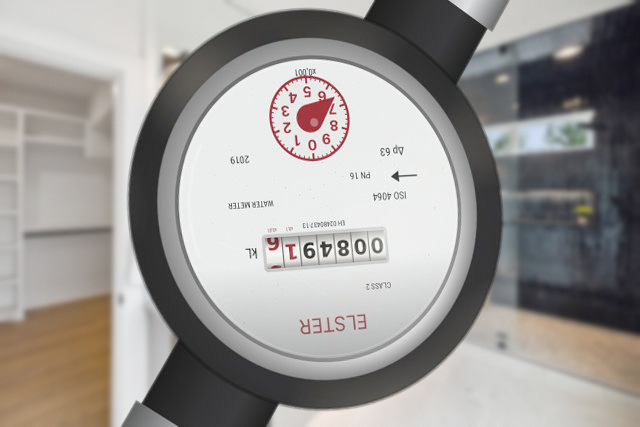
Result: 849.156 kL
